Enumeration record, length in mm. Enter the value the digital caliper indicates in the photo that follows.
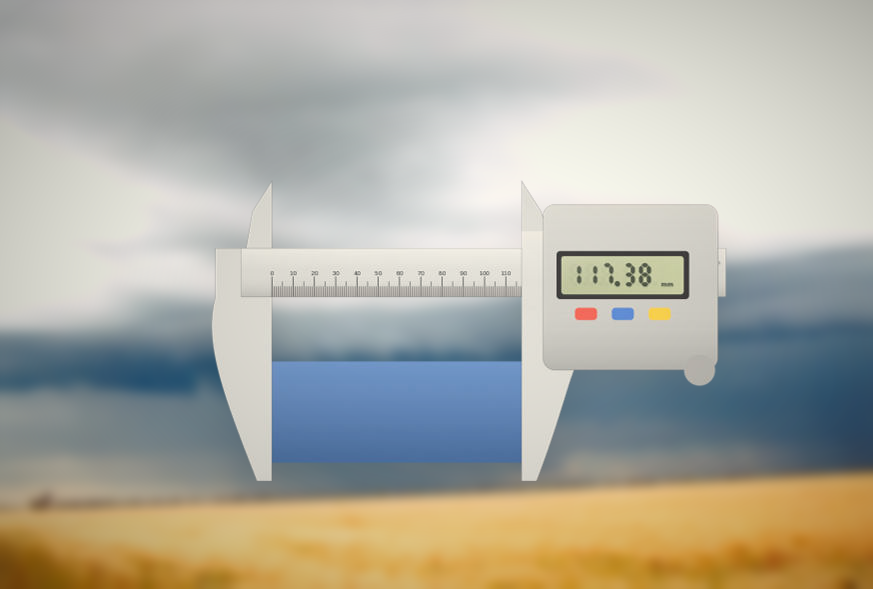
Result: 117.38 mm
